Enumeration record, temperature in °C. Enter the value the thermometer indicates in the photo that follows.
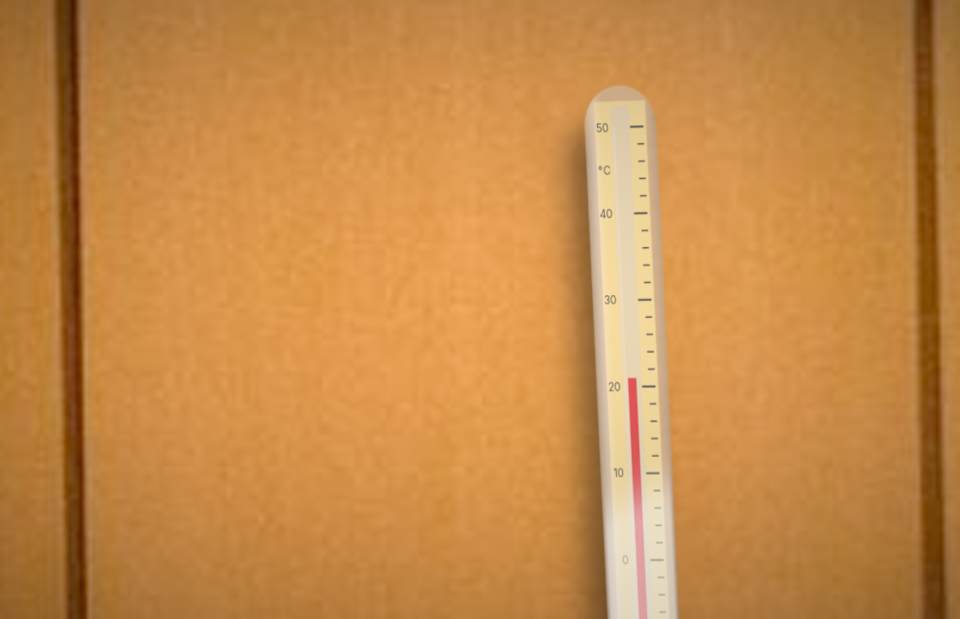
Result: 21 °C
